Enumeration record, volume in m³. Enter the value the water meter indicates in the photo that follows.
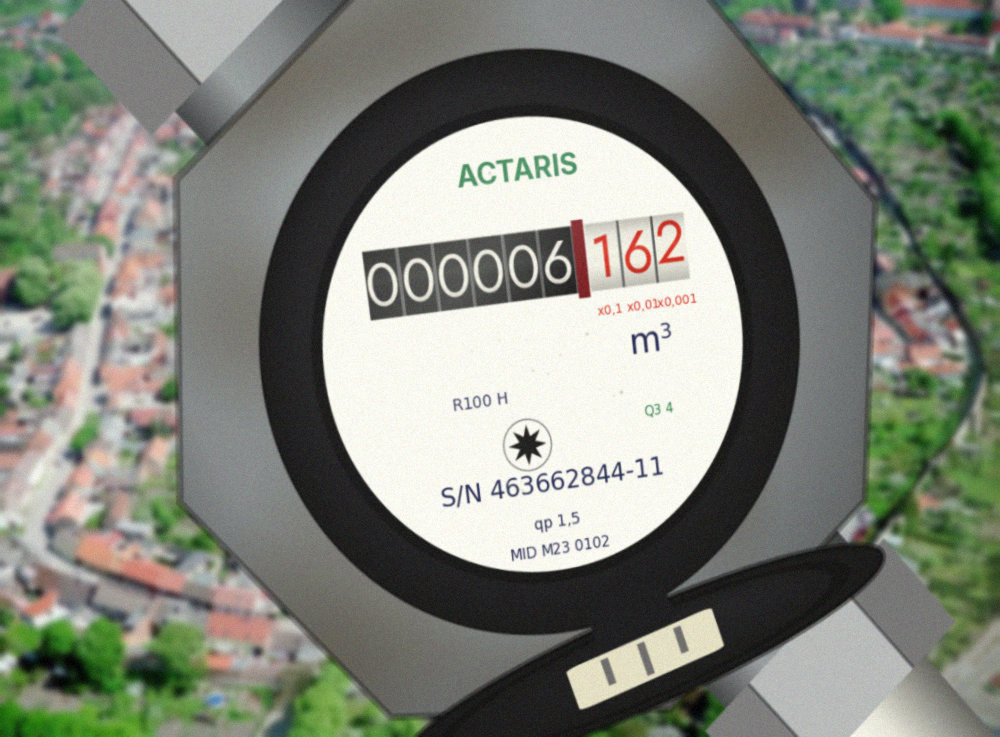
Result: 6.162 m³
